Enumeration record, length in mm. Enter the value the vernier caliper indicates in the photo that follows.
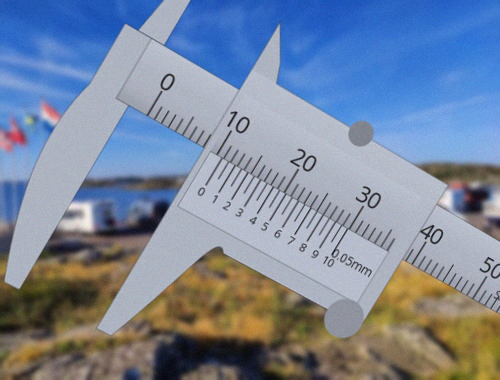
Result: 10.8 mm
